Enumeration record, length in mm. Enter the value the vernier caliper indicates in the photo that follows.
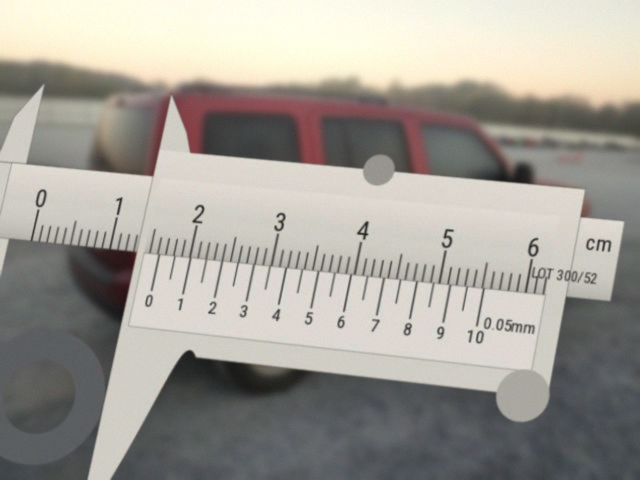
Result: 16.2 mm
